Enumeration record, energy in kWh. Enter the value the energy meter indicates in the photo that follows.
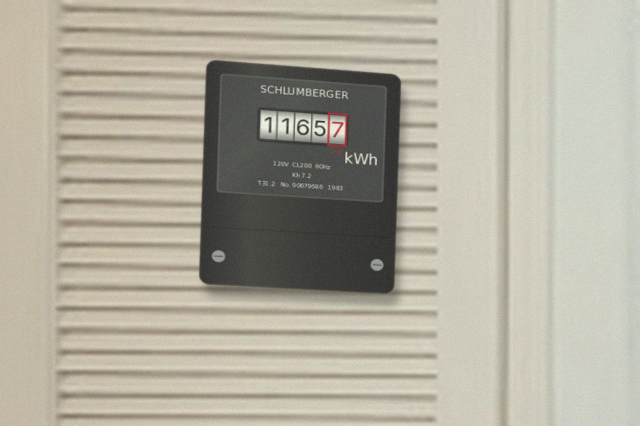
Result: 1165.7 kWh
